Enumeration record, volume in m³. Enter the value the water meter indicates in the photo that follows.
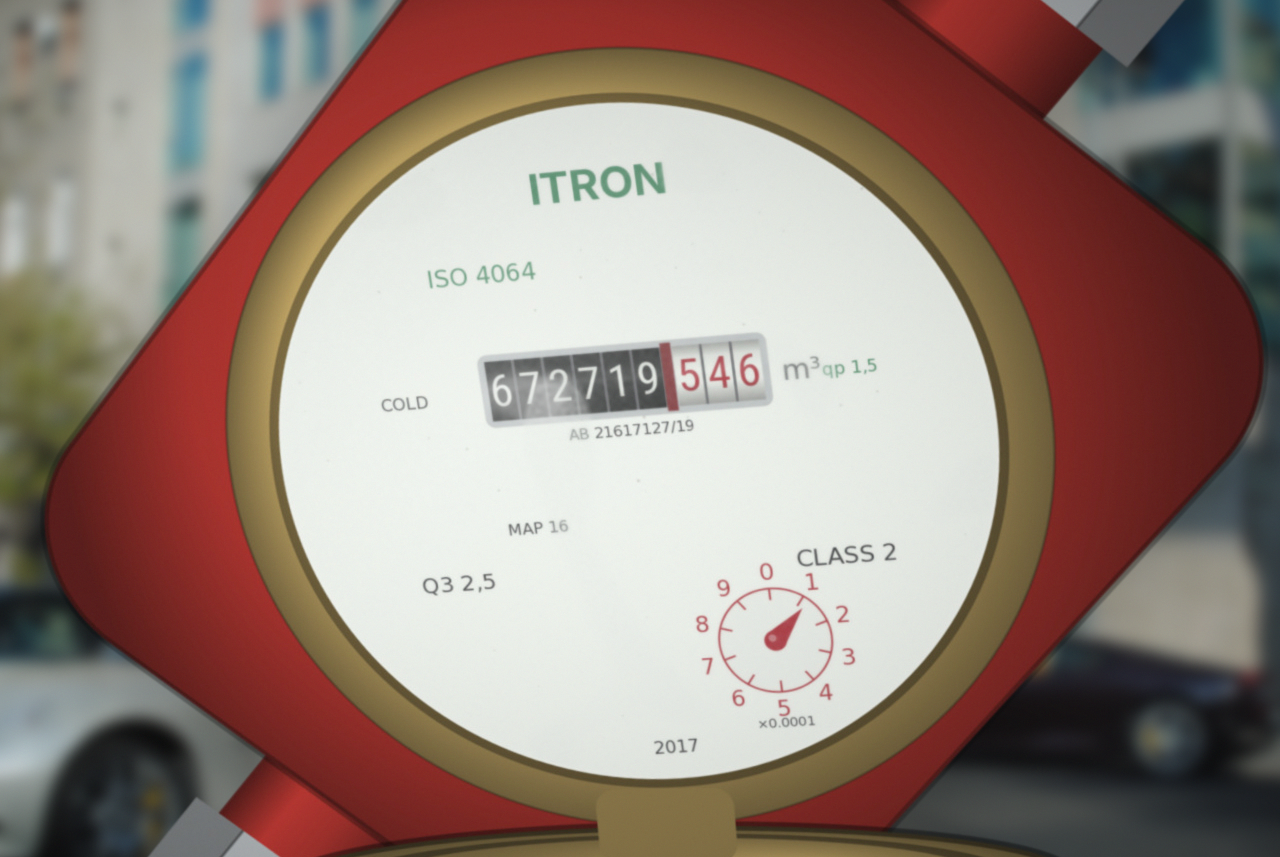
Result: 672719.5461 m³
